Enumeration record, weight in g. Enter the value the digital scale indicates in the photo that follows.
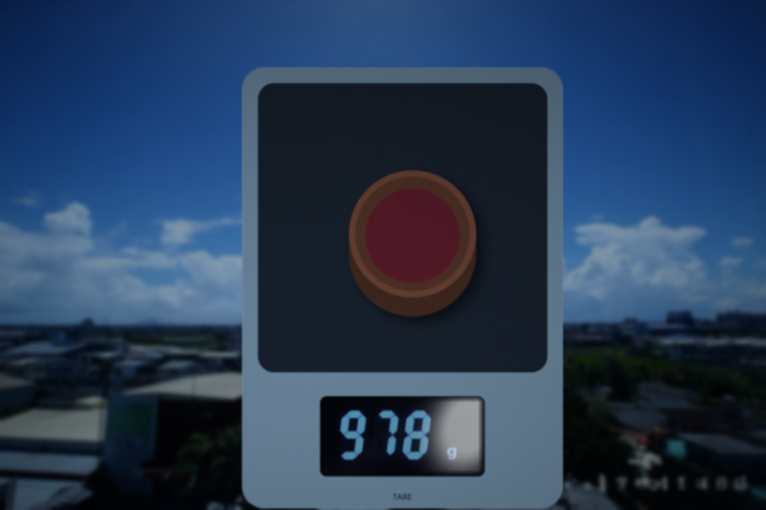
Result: 978 g
